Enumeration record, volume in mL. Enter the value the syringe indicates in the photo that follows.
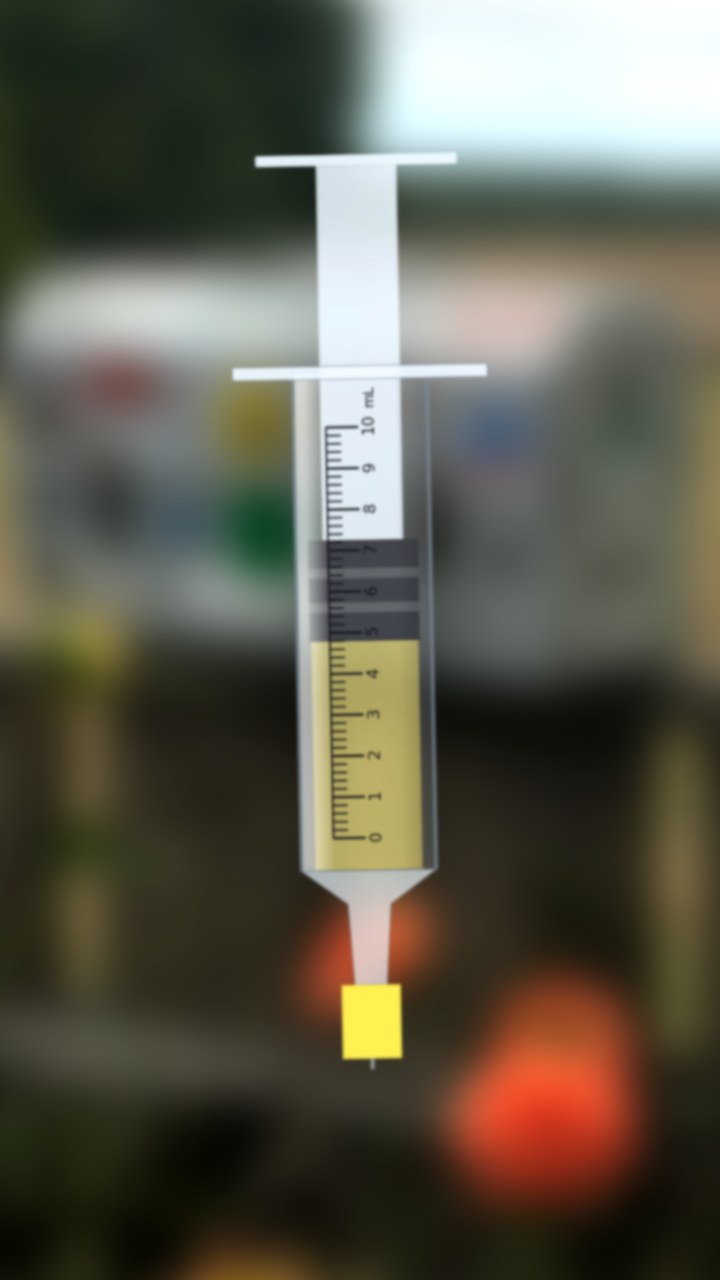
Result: 4.8 mL
